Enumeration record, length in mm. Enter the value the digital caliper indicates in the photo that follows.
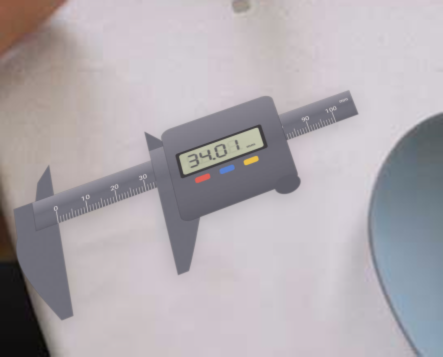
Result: 34.01 mm
